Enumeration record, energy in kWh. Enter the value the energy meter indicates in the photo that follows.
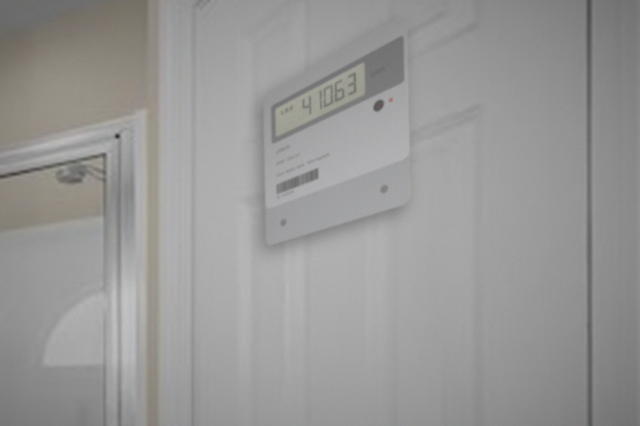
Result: 41063 kWh
